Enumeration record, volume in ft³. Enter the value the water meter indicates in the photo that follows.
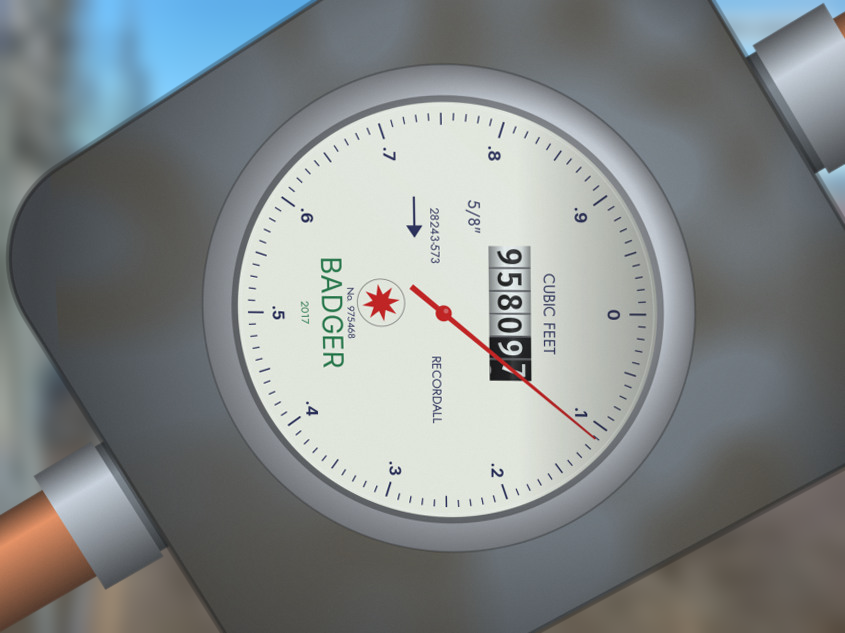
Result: 958097.11 ft³
